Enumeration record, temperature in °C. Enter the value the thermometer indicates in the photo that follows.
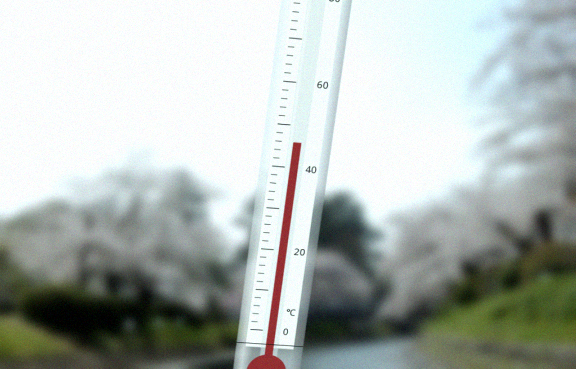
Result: 46 °C
